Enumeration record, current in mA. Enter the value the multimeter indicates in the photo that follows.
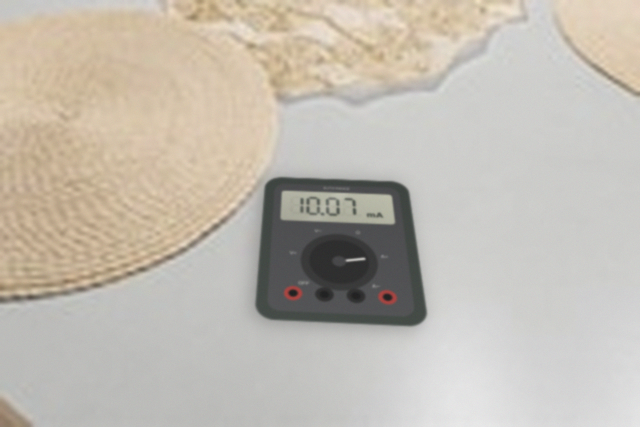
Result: 10.07 mA
